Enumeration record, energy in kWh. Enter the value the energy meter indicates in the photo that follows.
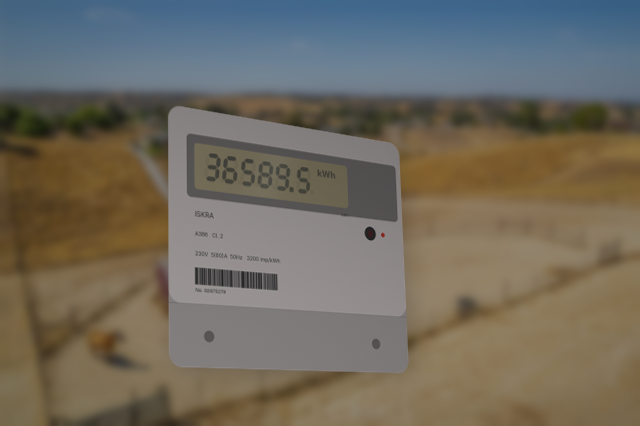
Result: 36589.5 kWh
